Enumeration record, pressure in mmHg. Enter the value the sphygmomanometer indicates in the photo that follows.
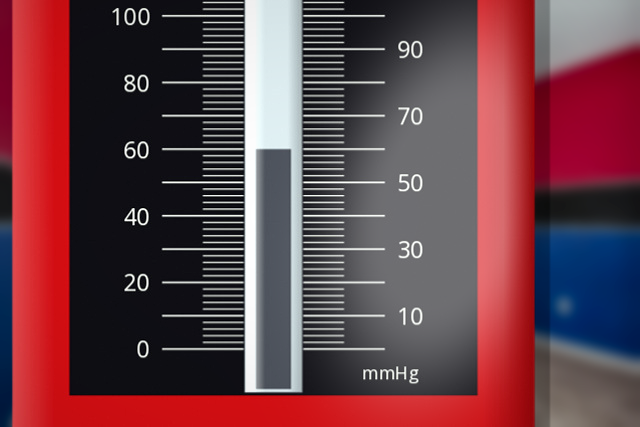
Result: 60 mmHg
